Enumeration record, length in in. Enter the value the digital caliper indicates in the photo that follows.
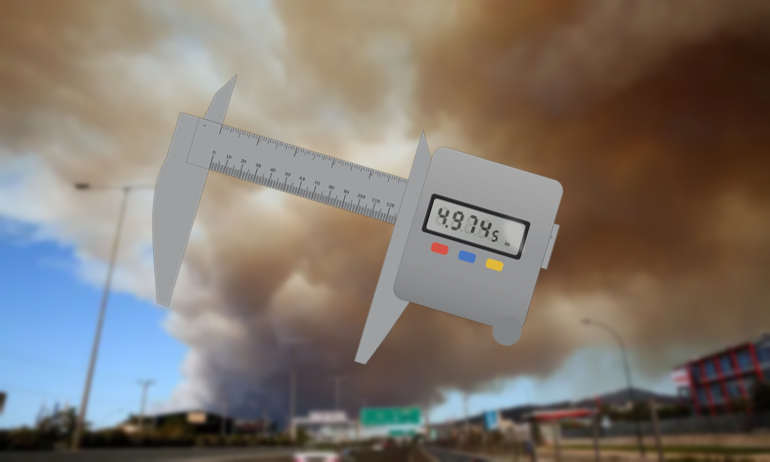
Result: 4.9745 in
